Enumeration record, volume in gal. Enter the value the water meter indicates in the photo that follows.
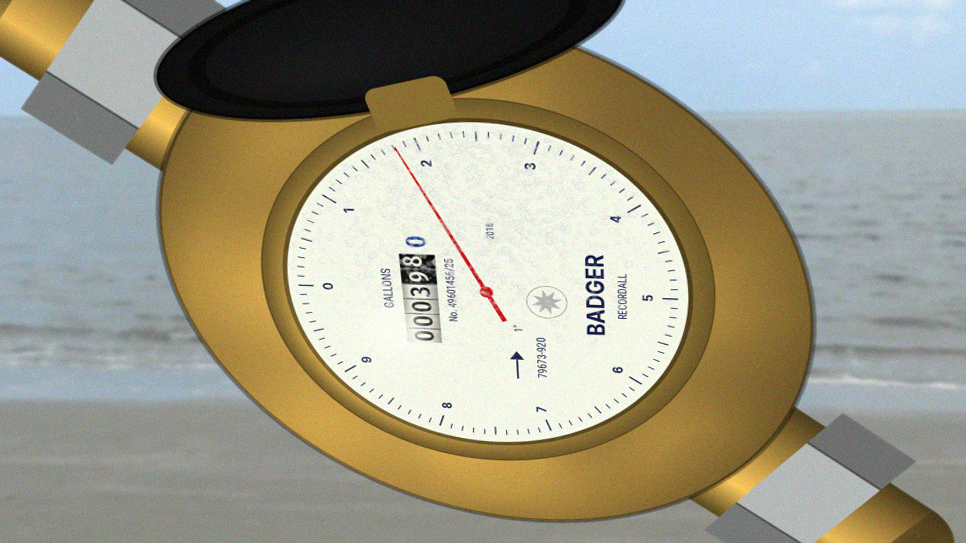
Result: 3981.8 gal
